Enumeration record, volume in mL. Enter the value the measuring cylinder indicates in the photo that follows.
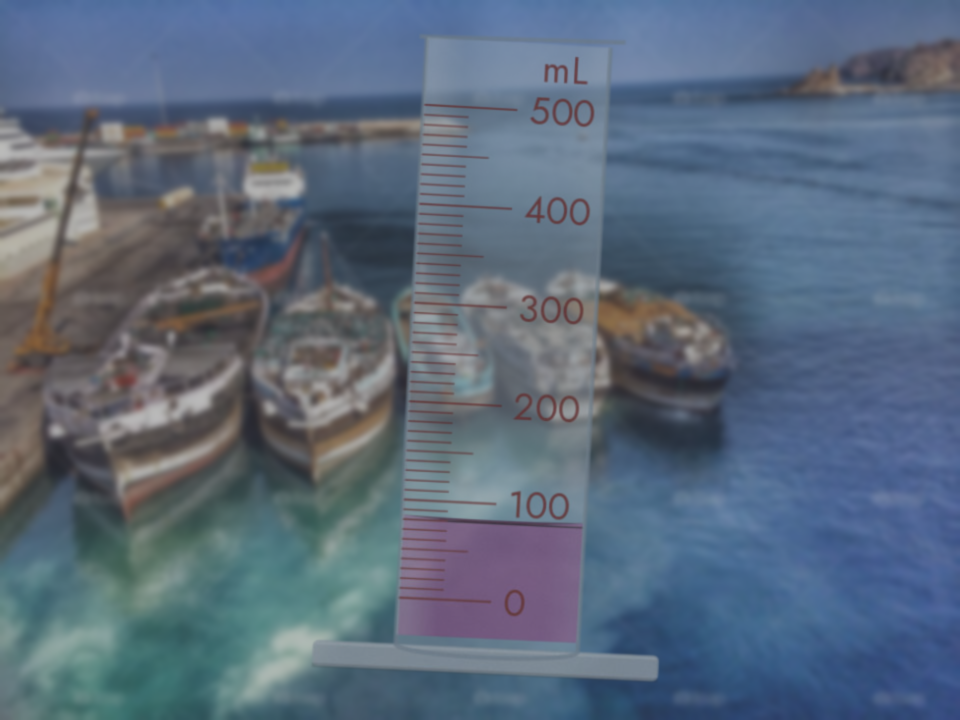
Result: 80 mL
